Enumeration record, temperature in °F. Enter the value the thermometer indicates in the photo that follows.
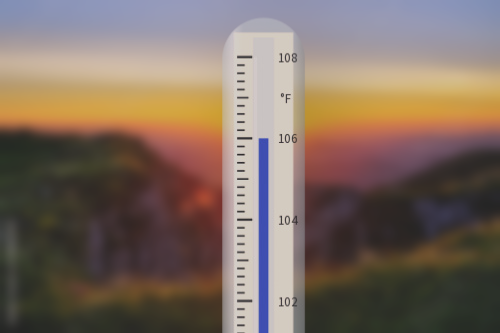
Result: 106 °F
